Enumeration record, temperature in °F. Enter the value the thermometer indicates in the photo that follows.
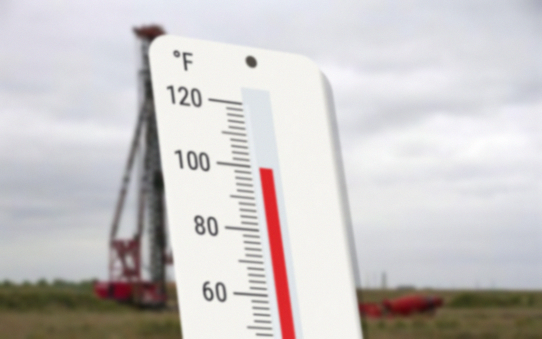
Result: 100 °F
